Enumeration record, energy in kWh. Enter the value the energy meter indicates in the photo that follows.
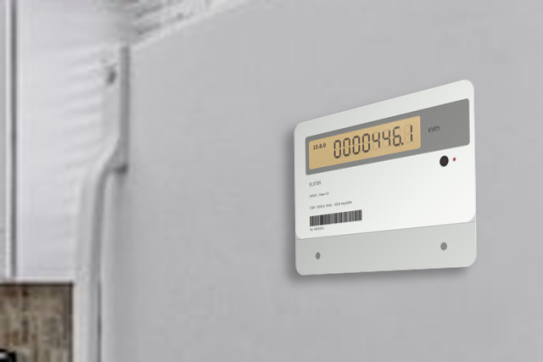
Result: 446.1 kWh
